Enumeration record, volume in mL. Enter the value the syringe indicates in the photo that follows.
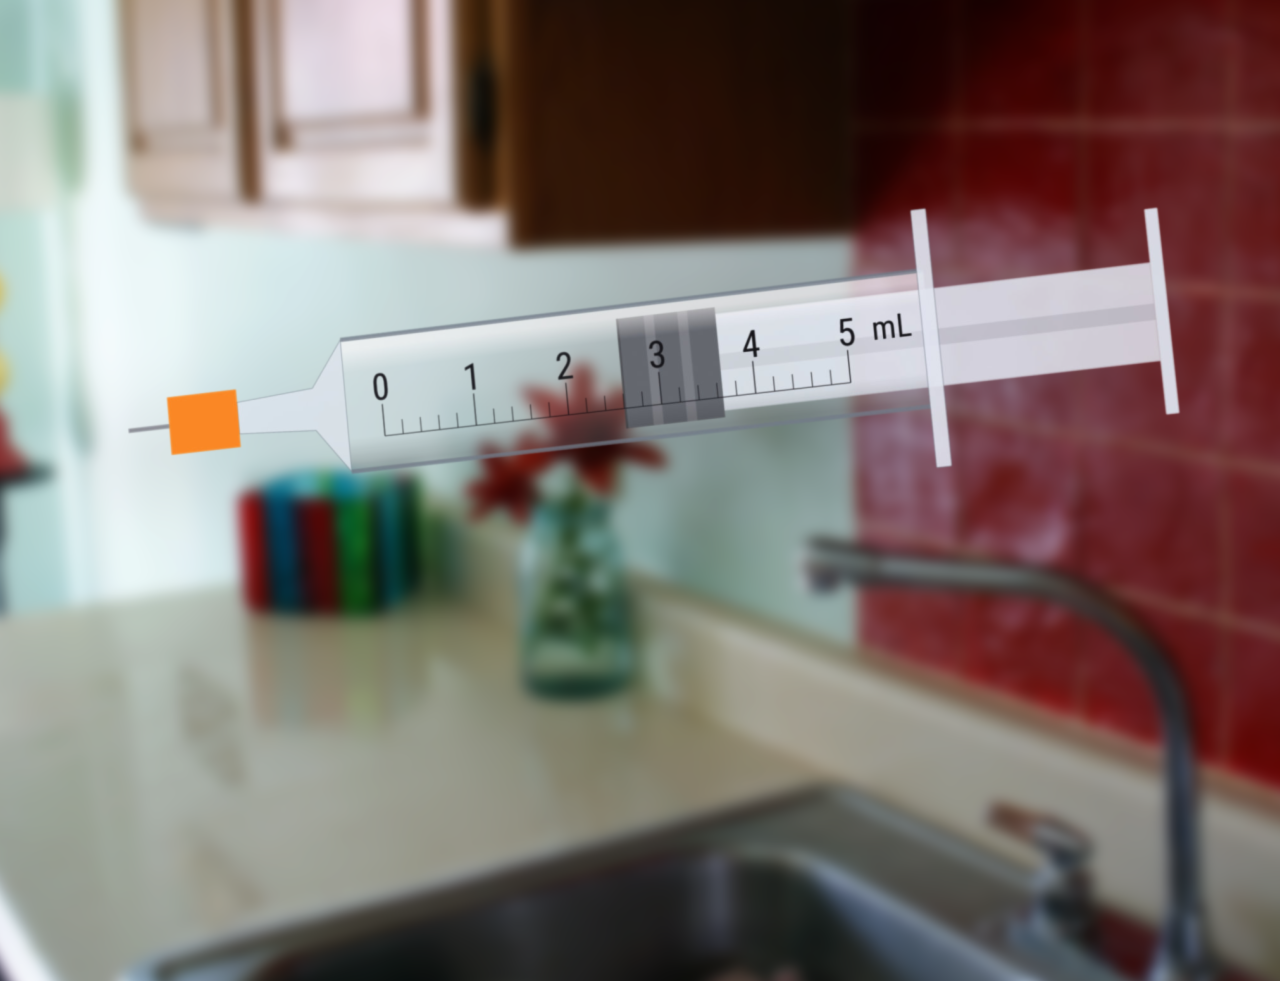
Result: 2.6 mL
